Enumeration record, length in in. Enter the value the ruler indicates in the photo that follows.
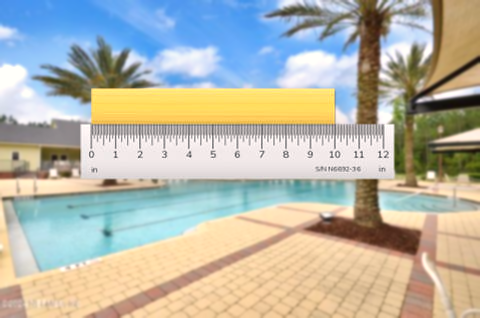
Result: 10 in
